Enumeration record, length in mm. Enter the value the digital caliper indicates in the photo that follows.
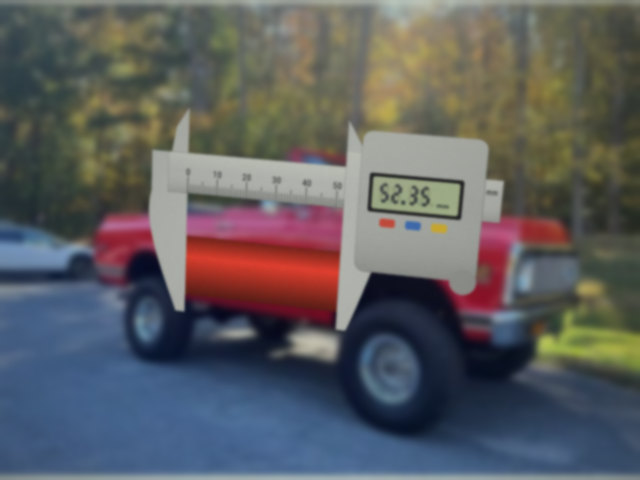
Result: 52.35 mm
